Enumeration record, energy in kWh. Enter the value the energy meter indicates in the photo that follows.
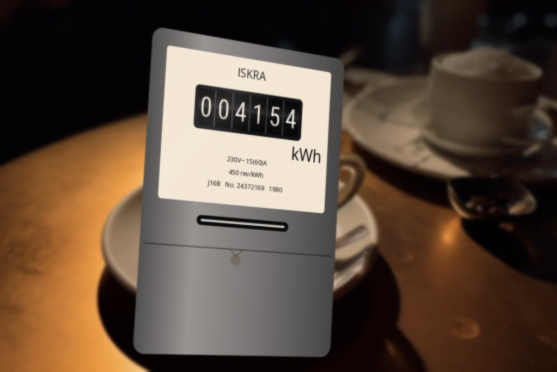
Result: 4154 kWh
